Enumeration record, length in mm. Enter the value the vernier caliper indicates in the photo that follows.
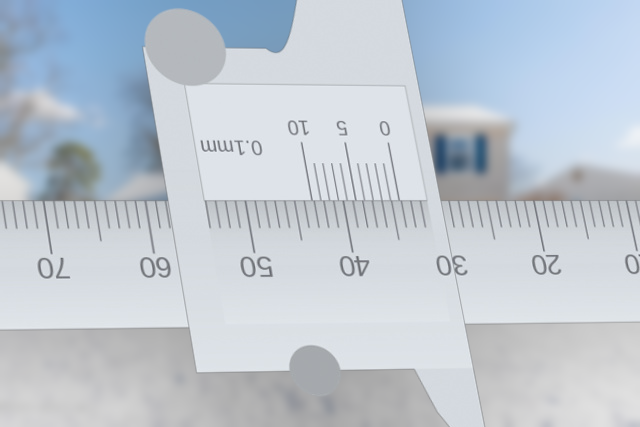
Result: 34.2 mm
